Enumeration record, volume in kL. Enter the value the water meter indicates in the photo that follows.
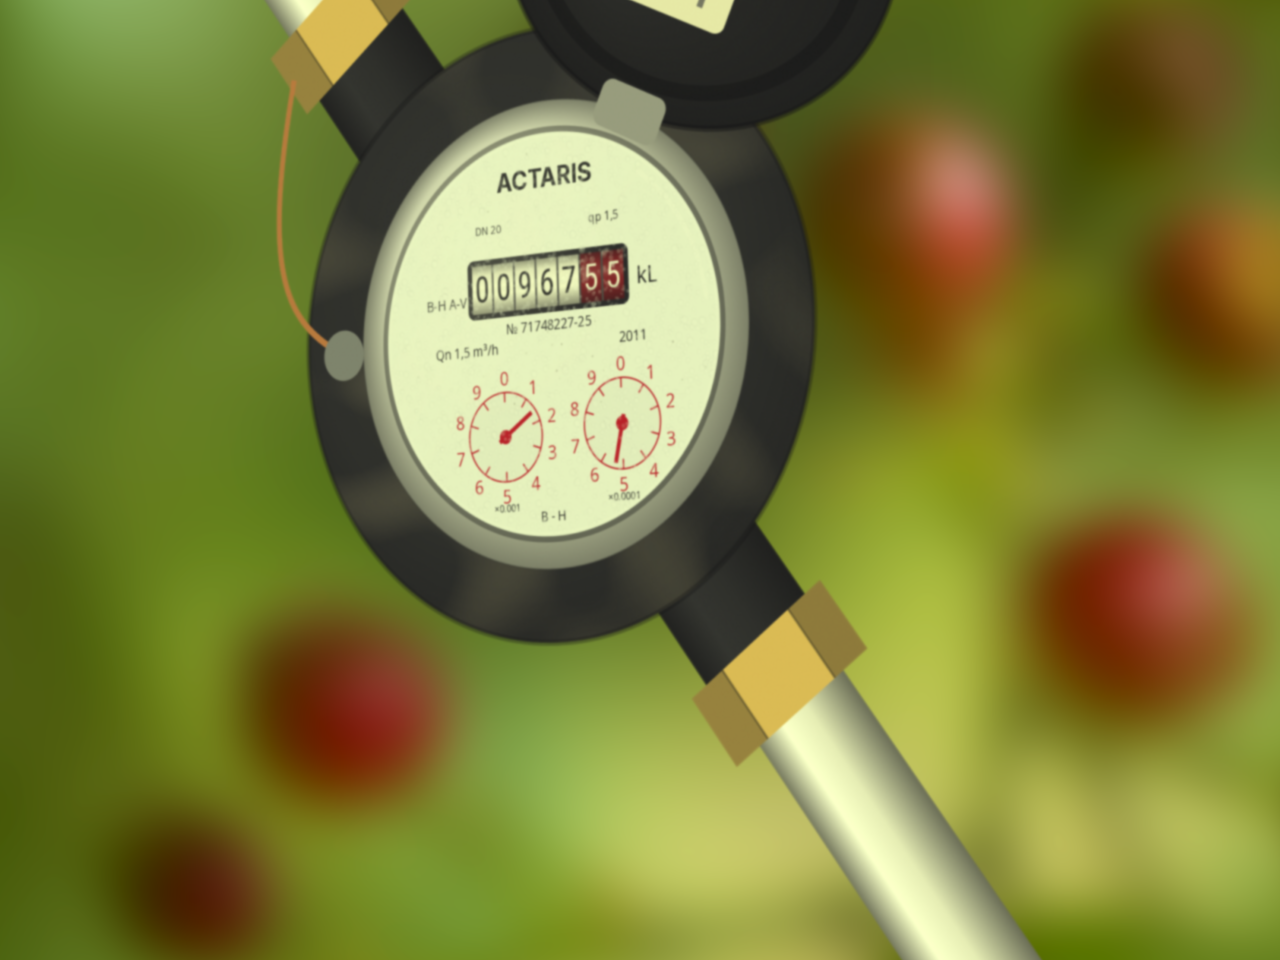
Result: 967.5515 kL
